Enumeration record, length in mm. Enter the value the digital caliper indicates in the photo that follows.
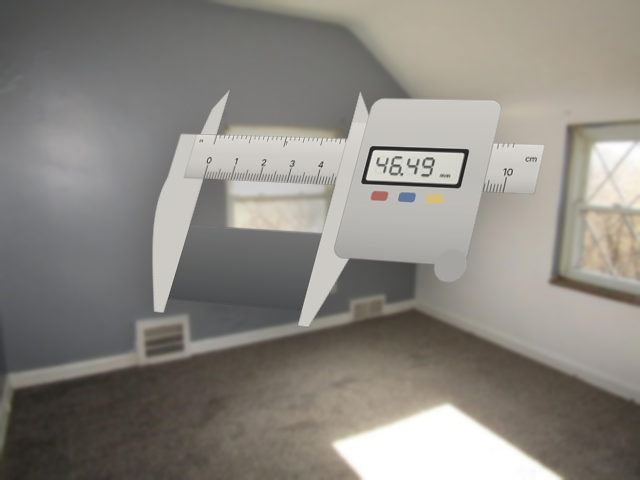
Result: 46.49 mm
